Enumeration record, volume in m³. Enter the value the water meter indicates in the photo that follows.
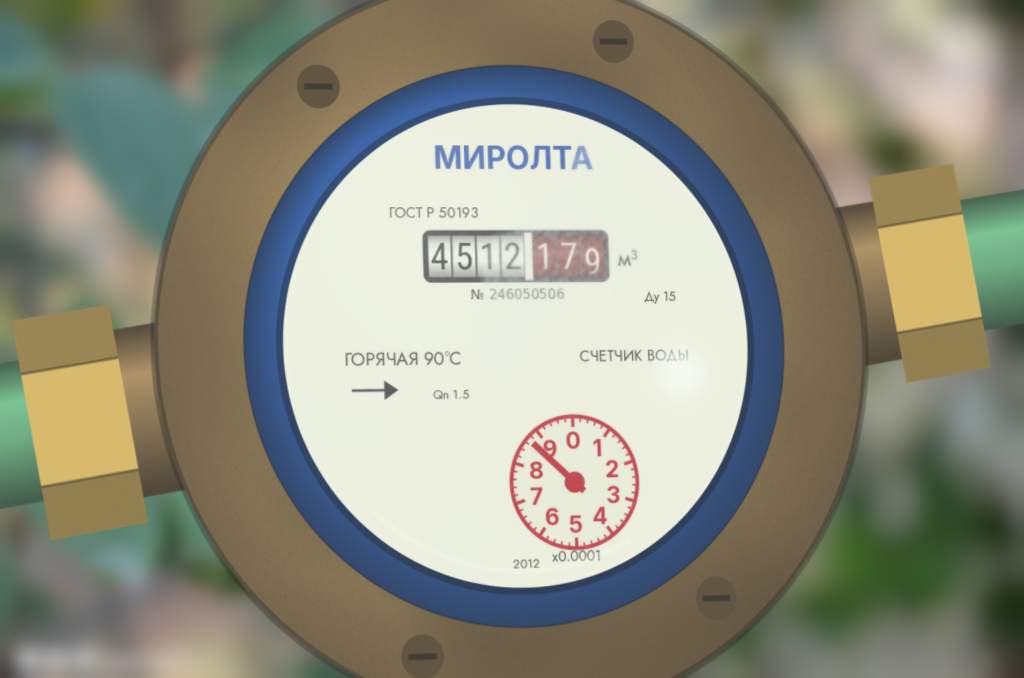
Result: 4512.1788 m³
